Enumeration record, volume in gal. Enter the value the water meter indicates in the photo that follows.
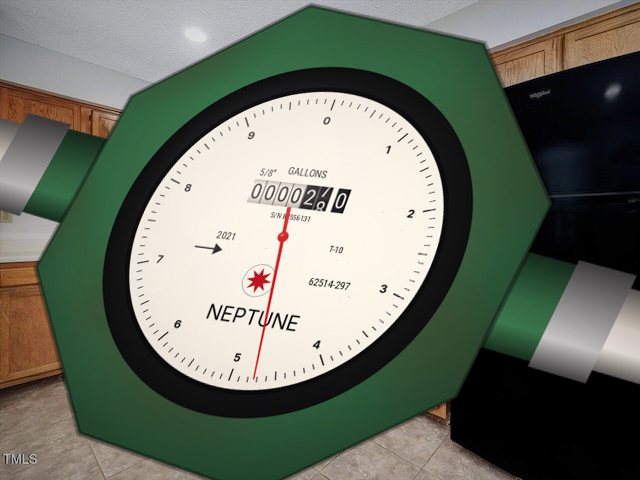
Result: 274.7 gal
